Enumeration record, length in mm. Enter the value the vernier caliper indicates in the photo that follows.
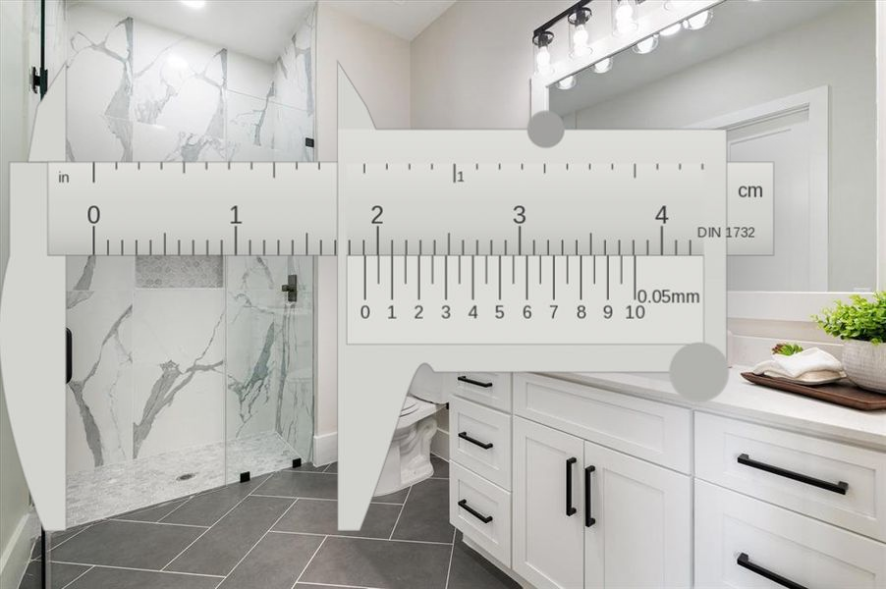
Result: 19.1 mm
